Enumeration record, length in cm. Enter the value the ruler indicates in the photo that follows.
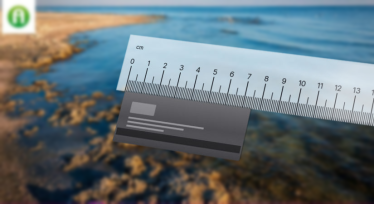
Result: 7.5 cm
